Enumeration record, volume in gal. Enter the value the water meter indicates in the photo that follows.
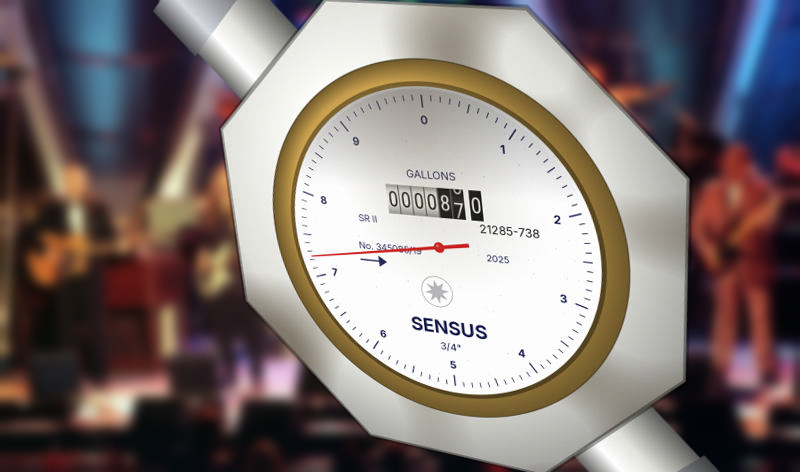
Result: 867.2 gal
